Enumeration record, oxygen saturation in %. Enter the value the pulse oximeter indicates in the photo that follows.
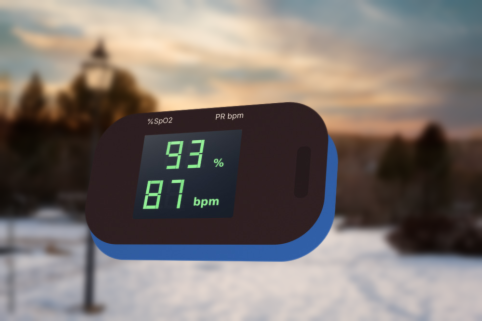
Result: 93 %
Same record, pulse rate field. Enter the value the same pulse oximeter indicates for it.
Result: 87 bpm
